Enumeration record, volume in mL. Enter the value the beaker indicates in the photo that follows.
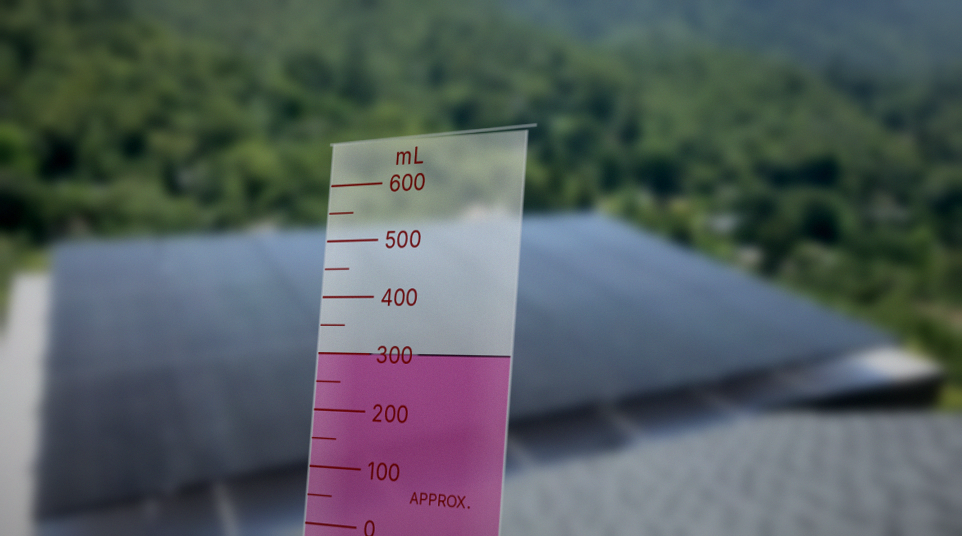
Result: 300 mL
